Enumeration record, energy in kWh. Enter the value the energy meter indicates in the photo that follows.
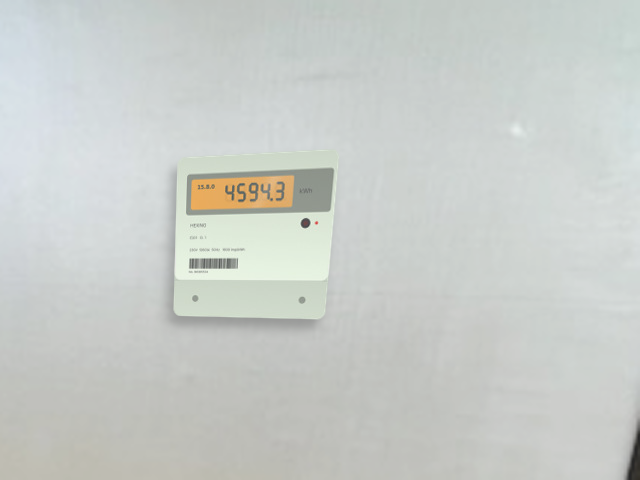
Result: 4594.3 kWh
